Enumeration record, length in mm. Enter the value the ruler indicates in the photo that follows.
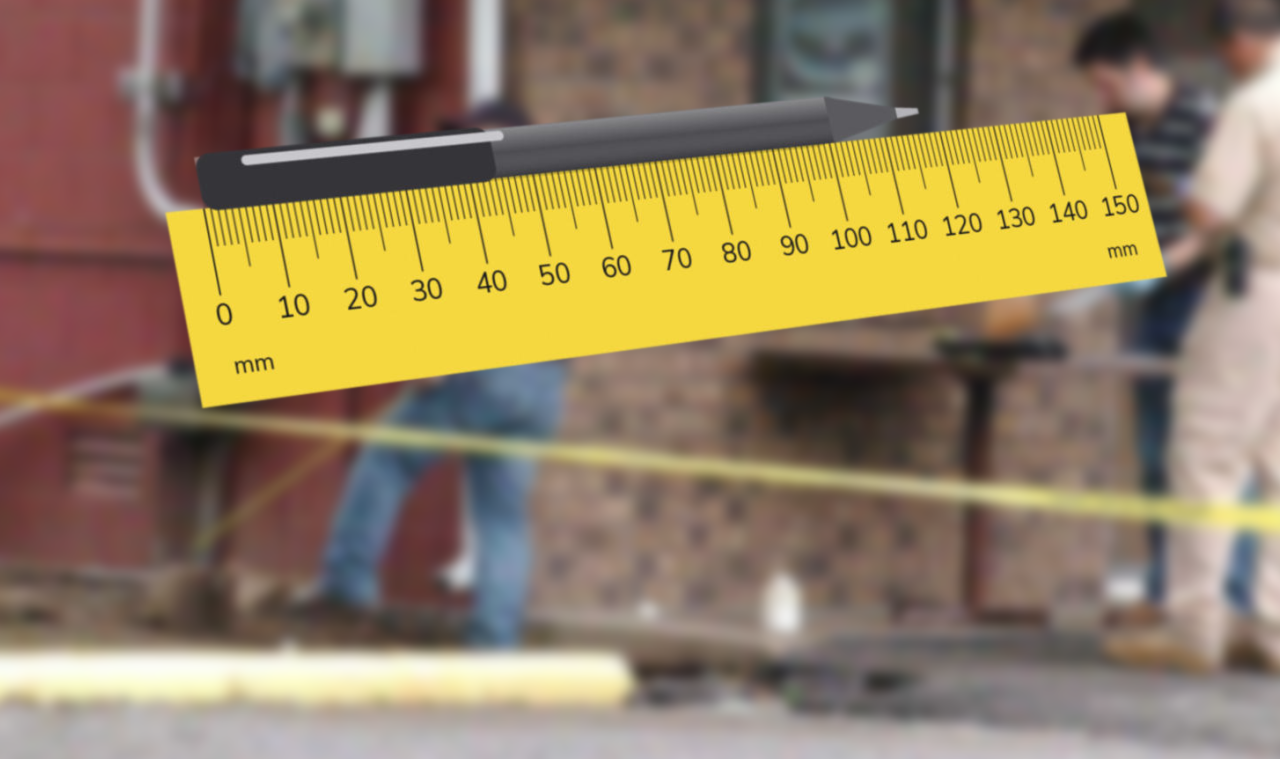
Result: 117 mm
